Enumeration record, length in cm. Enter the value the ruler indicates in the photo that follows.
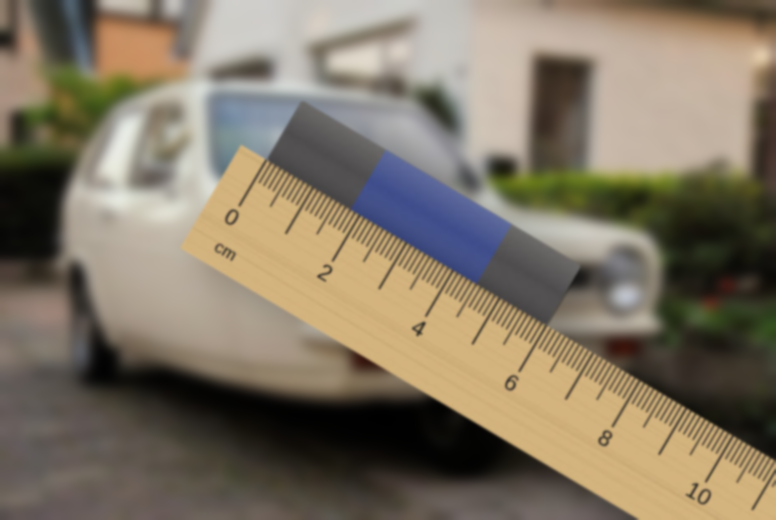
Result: 6 cm
